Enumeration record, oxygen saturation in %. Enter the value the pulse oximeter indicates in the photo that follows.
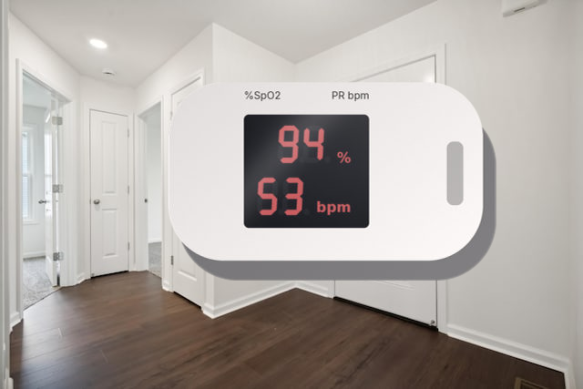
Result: 94 %
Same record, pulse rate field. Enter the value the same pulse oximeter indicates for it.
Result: 53 bpm
